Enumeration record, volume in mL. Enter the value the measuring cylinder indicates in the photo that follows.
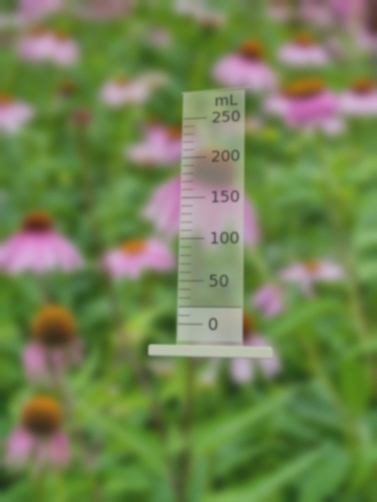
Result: 20 mL
